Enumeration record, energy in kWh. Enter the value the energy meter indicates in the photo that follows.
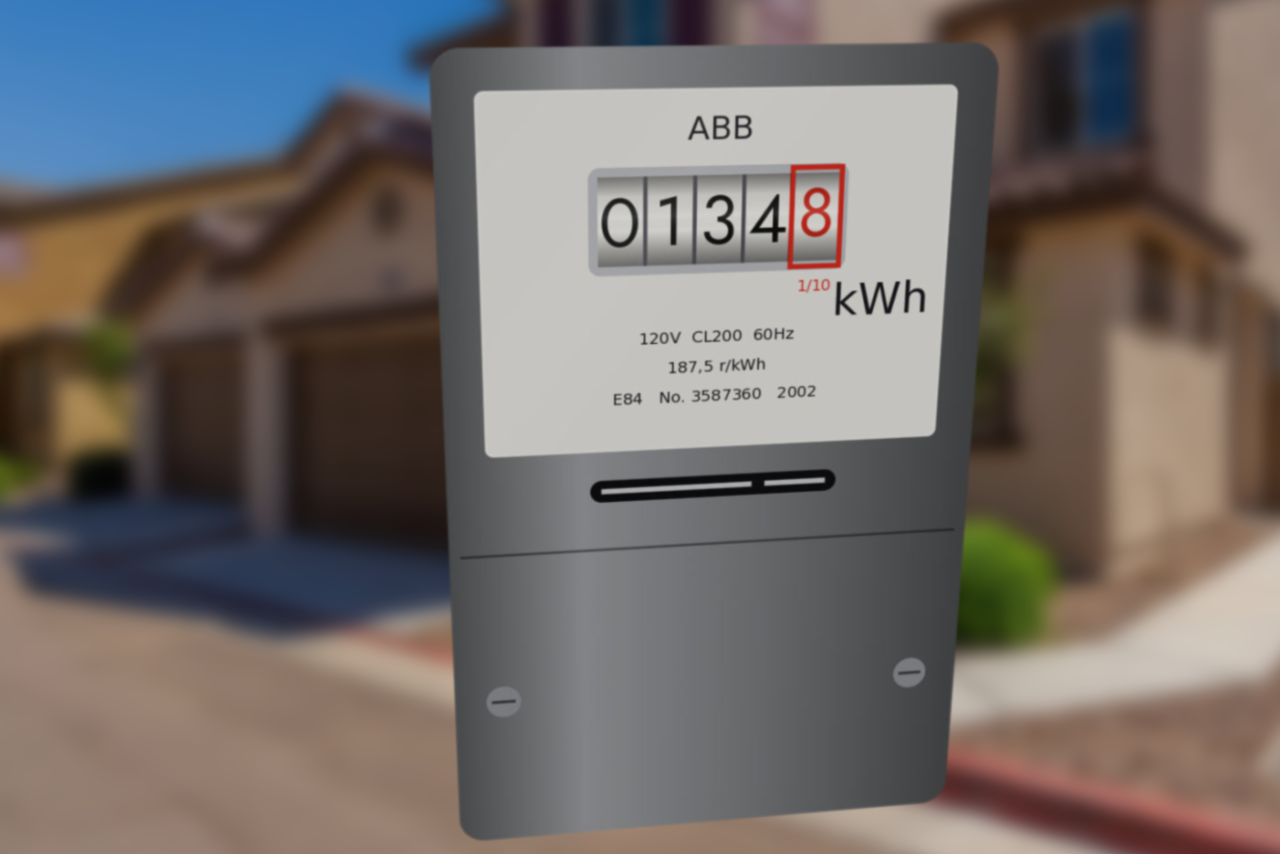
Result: 134.8 kWh
